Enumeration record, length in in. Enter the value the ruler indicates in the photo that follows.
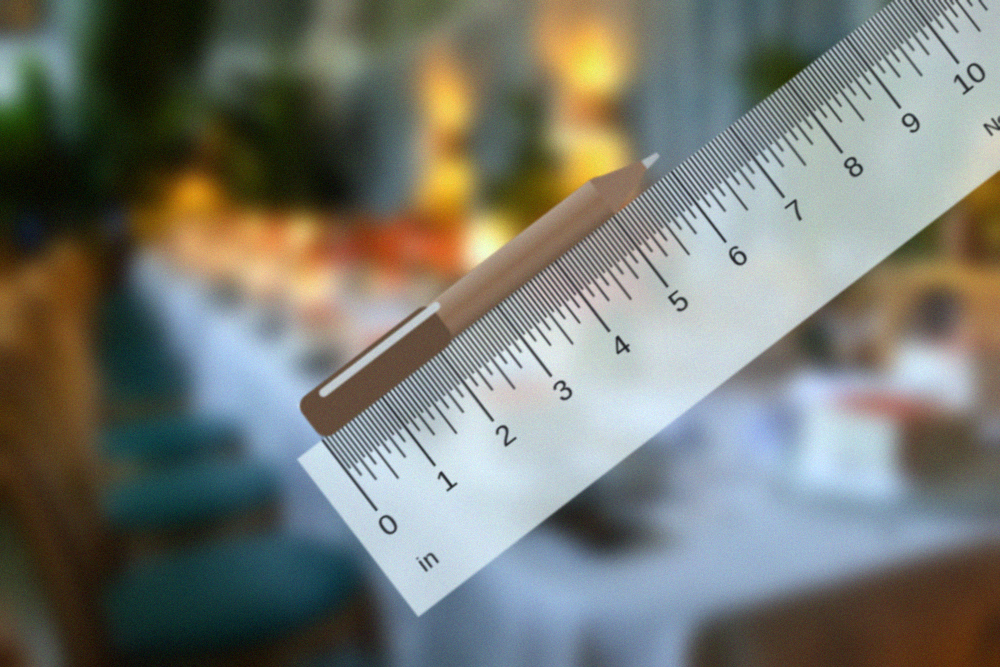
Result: 6 in
